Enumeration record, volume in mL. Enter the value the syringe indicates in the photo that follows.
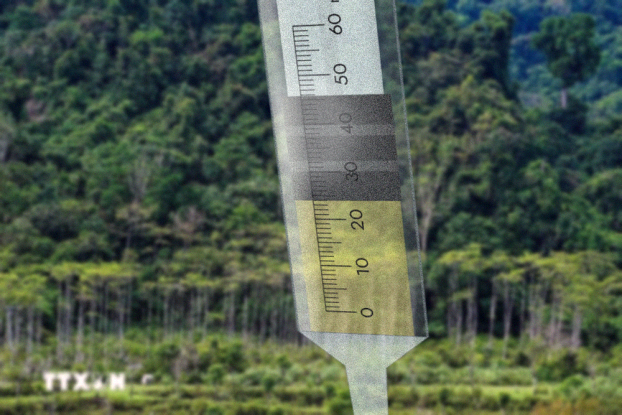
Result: 24 mL
